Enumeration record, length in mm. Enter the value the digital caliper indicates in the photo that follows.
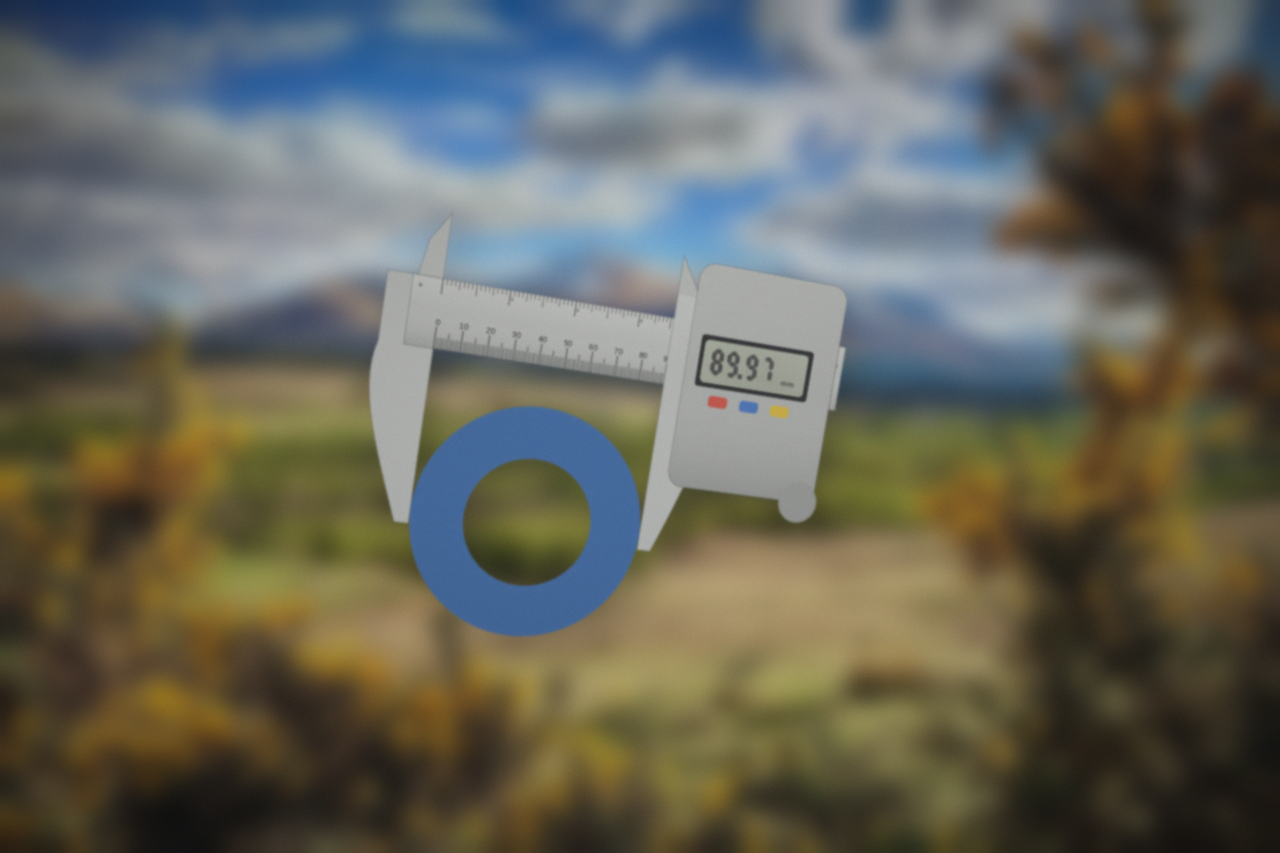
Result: 89.97 mm
